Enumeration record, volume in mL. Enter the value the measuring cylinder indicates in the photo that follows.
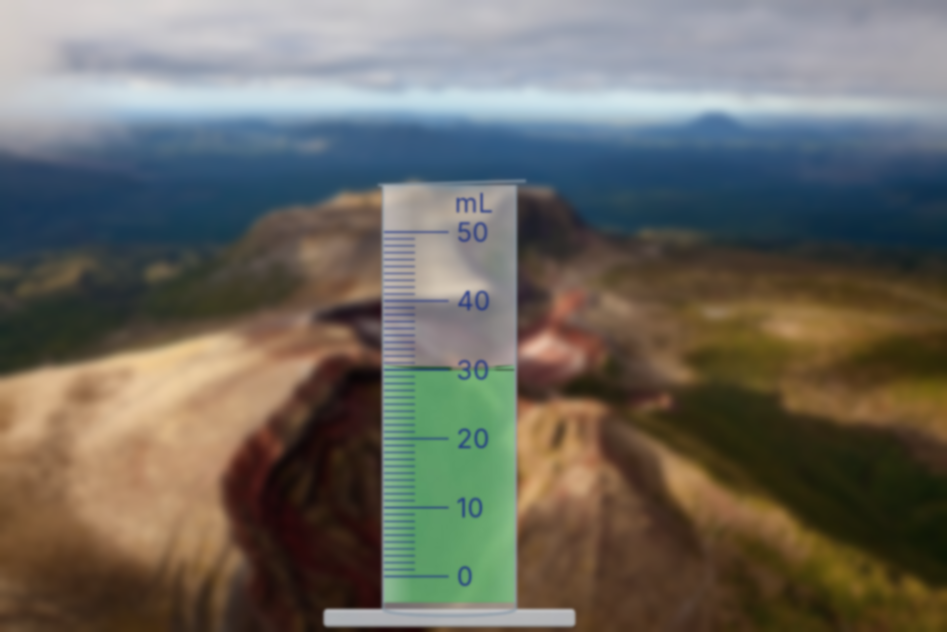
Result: 30 mL
